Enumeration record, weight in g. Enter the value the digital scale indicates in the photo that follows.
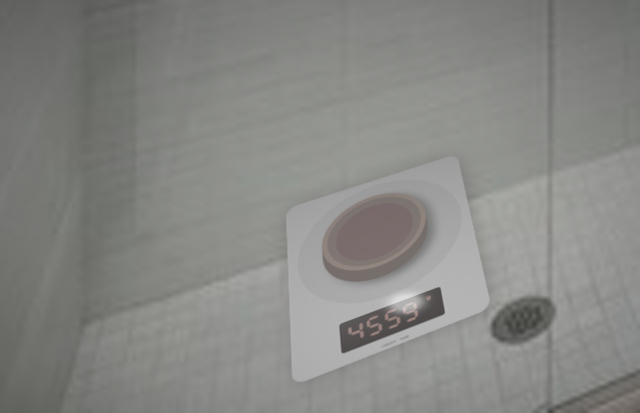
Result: 4559 g
